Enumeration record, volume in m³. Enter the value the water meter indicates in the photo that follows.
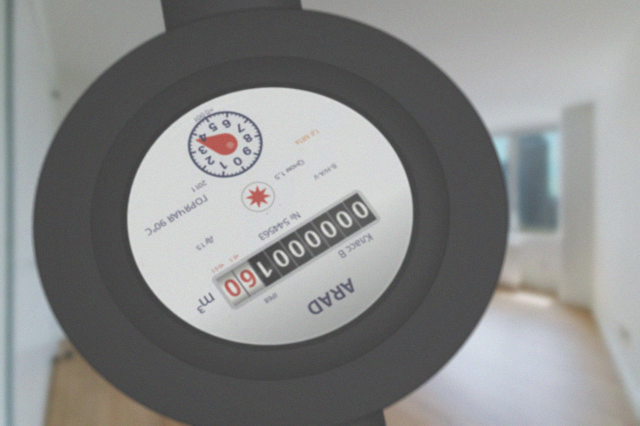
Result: 1.603 m³
